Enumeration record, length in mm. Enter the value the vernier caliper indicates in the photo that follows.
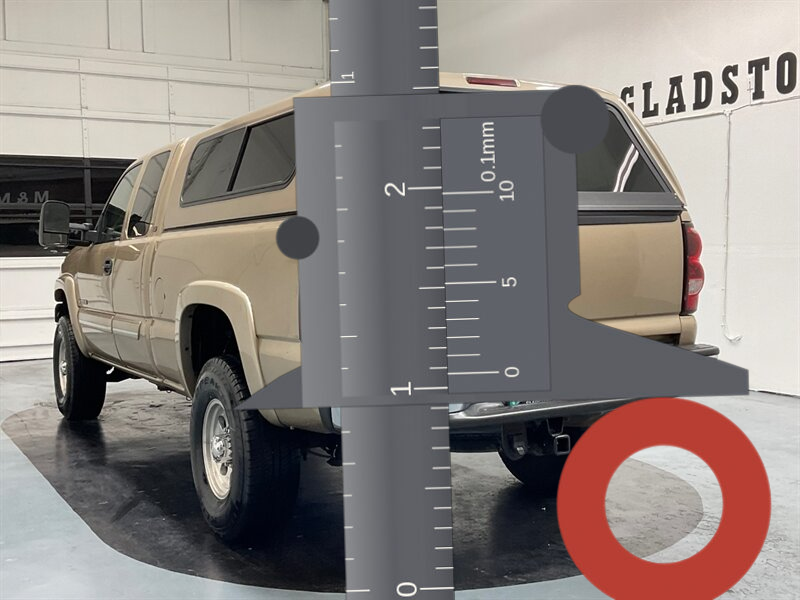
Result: 10.7 mm
